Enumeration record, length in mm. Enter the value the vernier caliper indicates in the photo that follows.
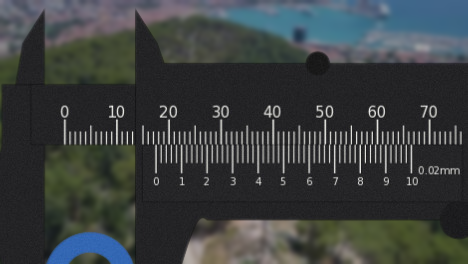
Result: 17.5 mm
